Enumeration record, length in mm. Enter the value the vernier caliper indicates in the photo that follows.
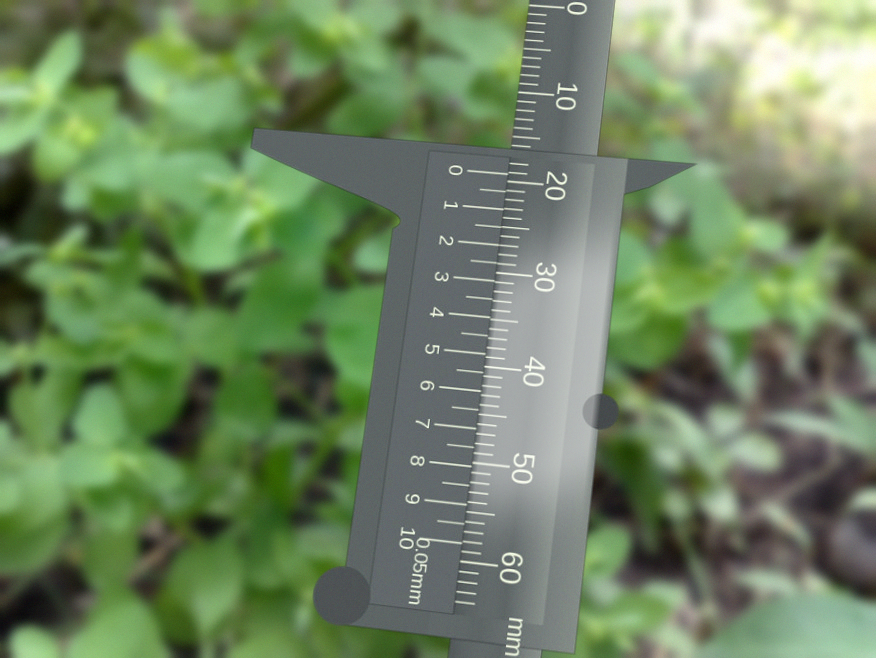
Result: 19.2 mm
